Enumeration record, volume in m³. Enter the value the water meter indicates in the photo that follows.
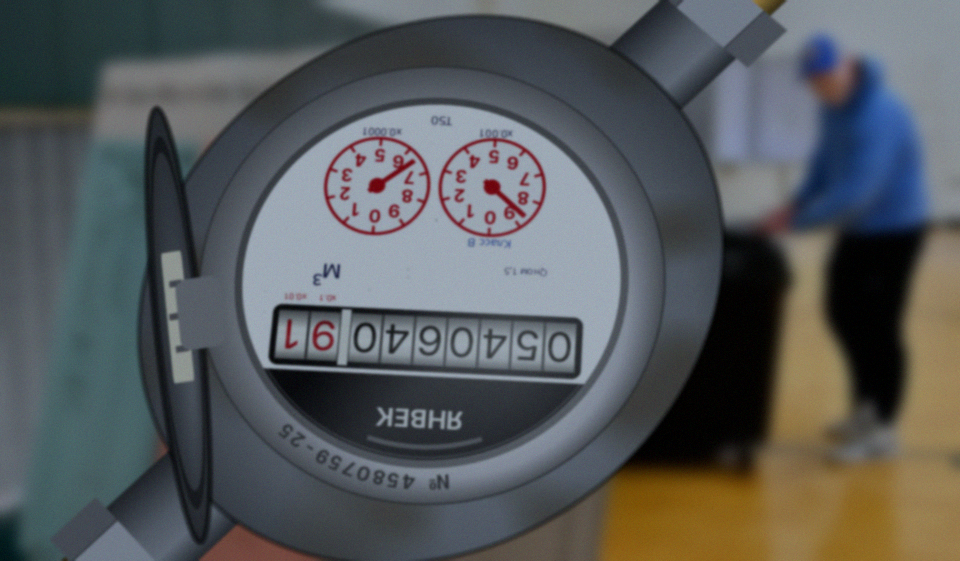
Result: 540640.9186 m³
